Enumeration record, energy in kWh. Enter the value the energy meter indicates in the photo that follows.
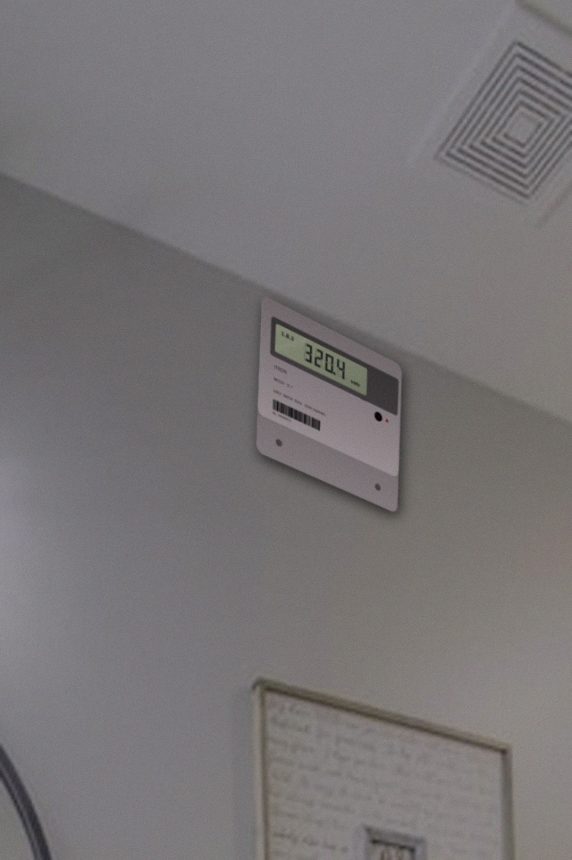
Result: 320.4 kWh
